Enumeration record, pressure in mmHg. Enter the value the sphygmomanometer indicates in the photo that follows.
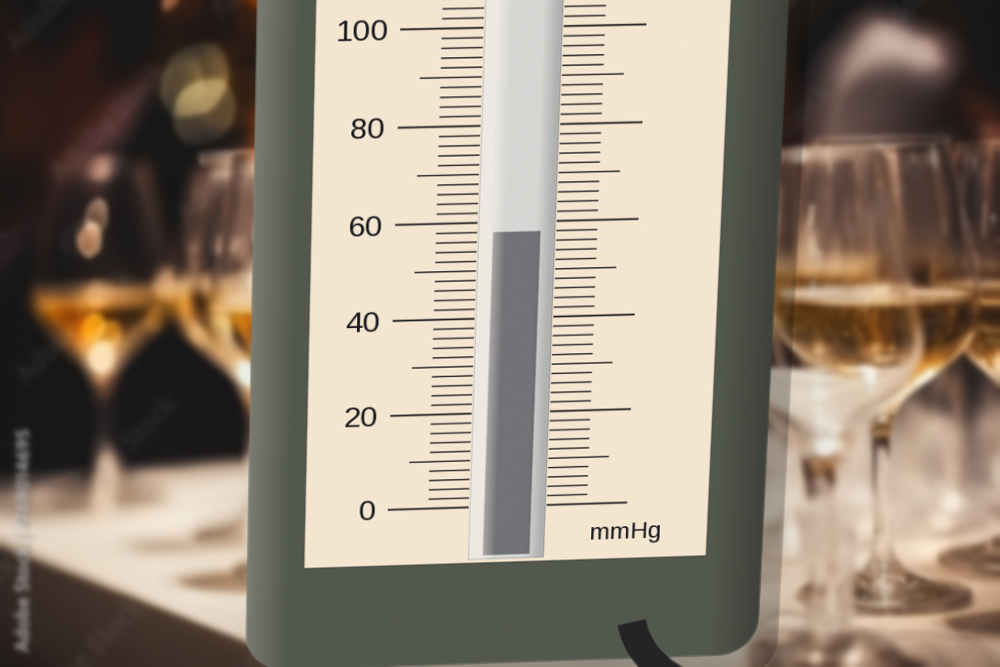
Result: 58 mmHg
